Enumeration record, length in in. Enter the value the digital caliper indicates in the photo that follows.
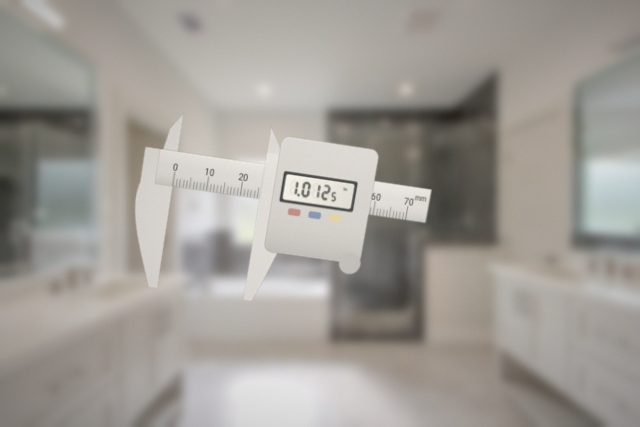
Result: 1.0125 in
